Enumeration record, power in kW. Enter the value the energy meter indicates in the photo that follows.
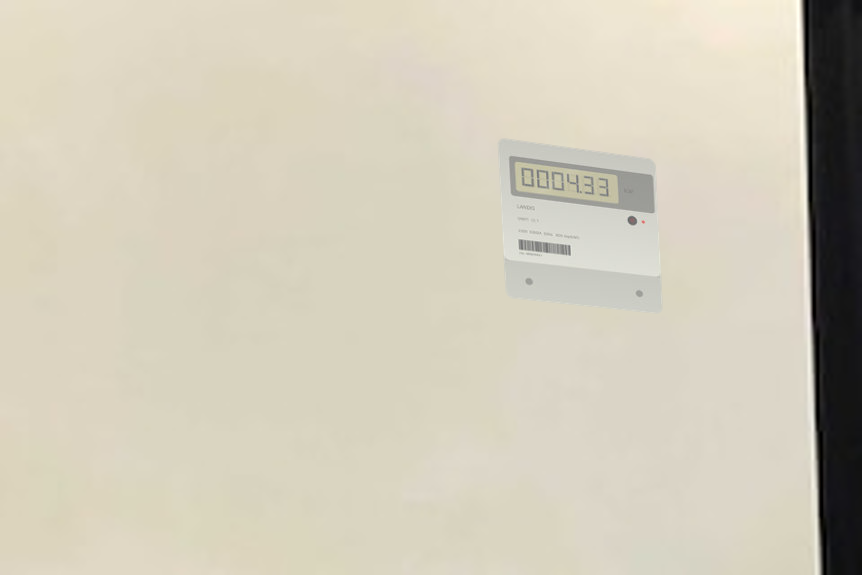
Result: 4.33 kW
